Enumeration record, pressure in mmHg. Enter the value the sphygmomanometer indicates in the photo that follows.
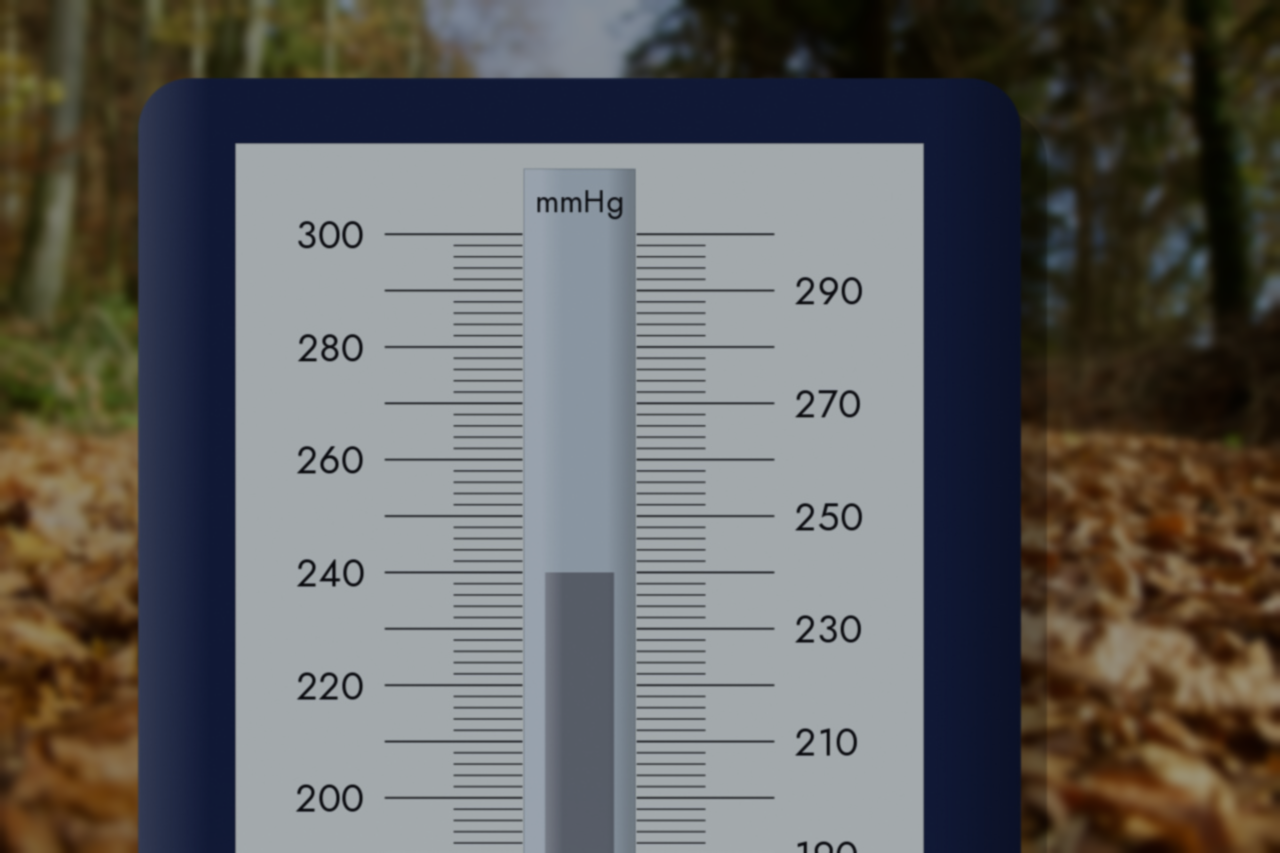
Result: 240 mmHg
